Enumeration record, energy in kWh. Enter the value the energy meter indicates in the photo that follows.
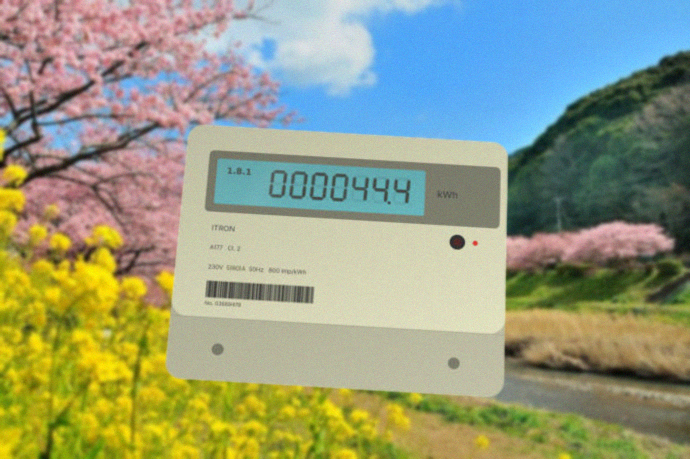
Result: 44.4 kWh
